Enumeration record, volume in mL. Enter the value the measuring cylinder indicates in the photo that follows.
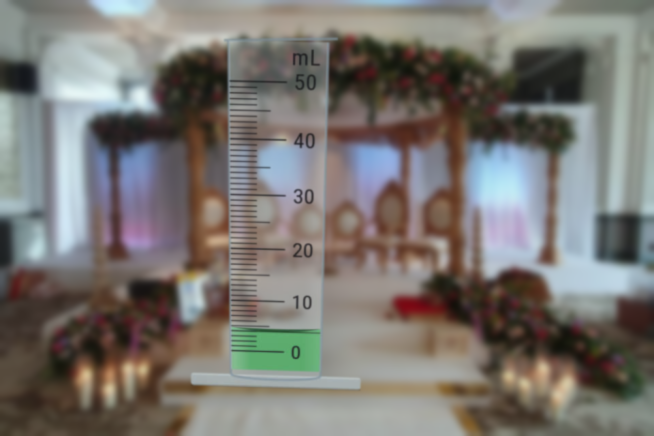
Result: 4 mL
